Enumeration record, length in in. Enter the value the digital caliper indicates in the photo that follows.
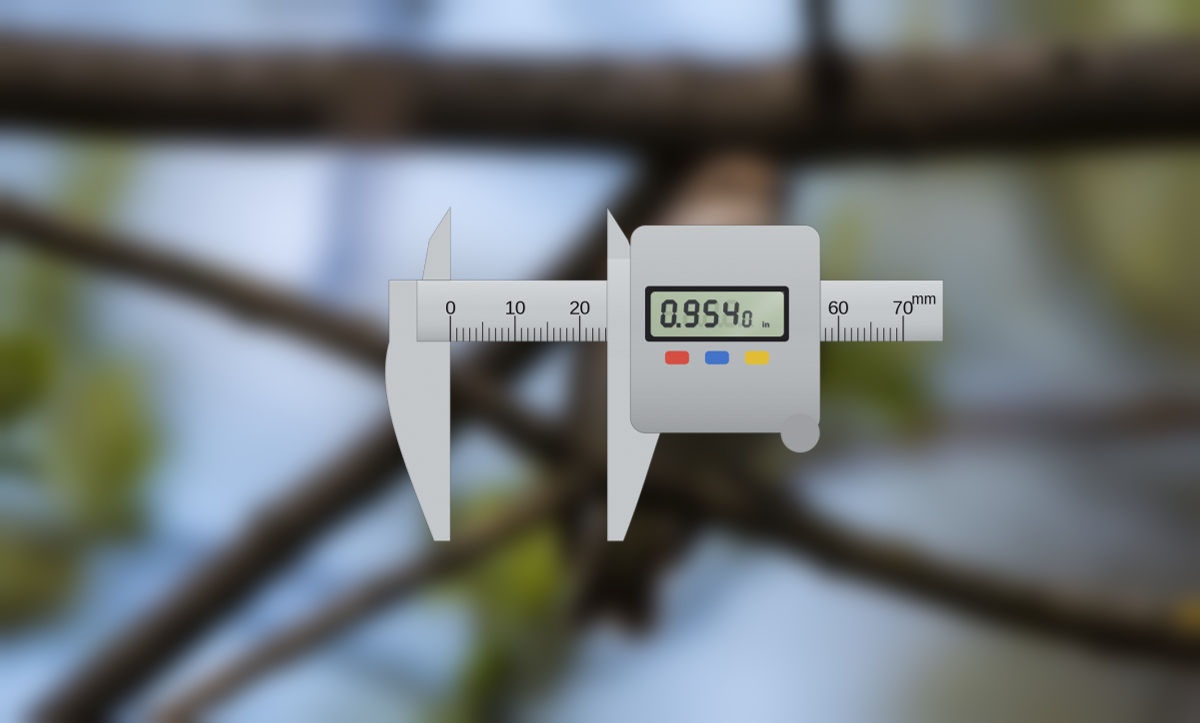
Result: 0.9540 in
